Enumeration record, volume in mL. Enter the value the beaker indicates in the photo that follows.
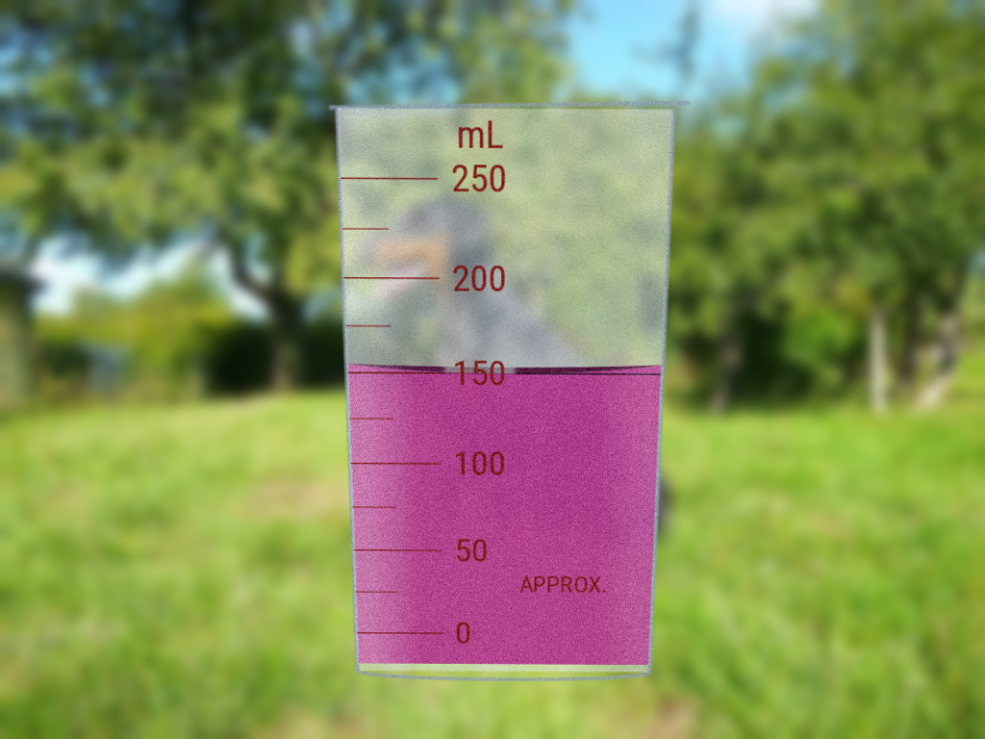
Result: 150 mL
